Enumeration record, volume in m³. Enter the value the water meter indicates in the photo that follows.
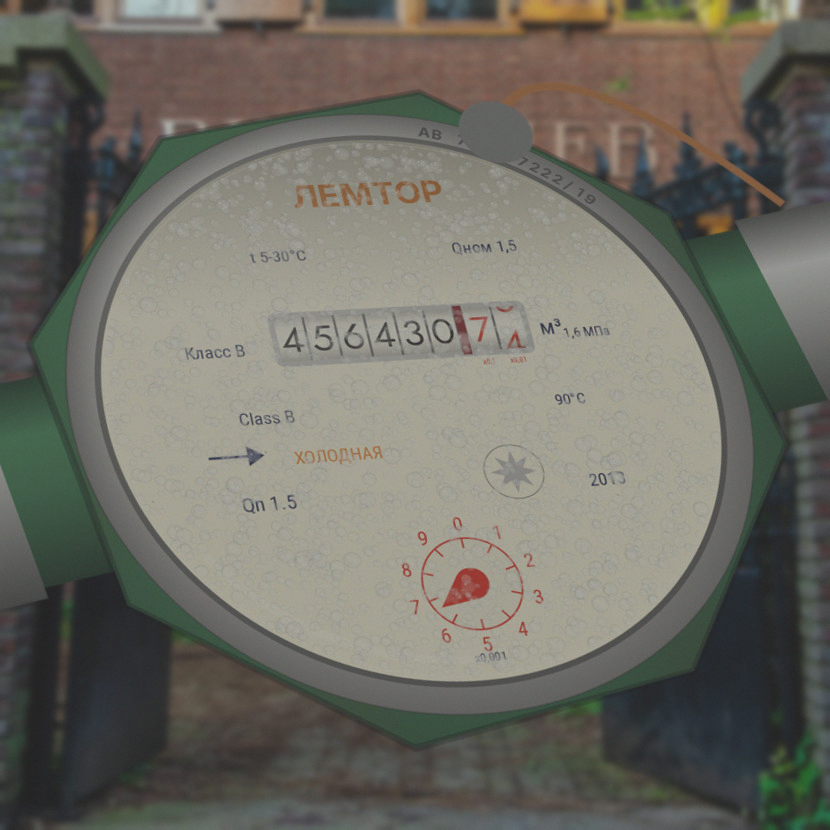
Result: 456430.736 m³
